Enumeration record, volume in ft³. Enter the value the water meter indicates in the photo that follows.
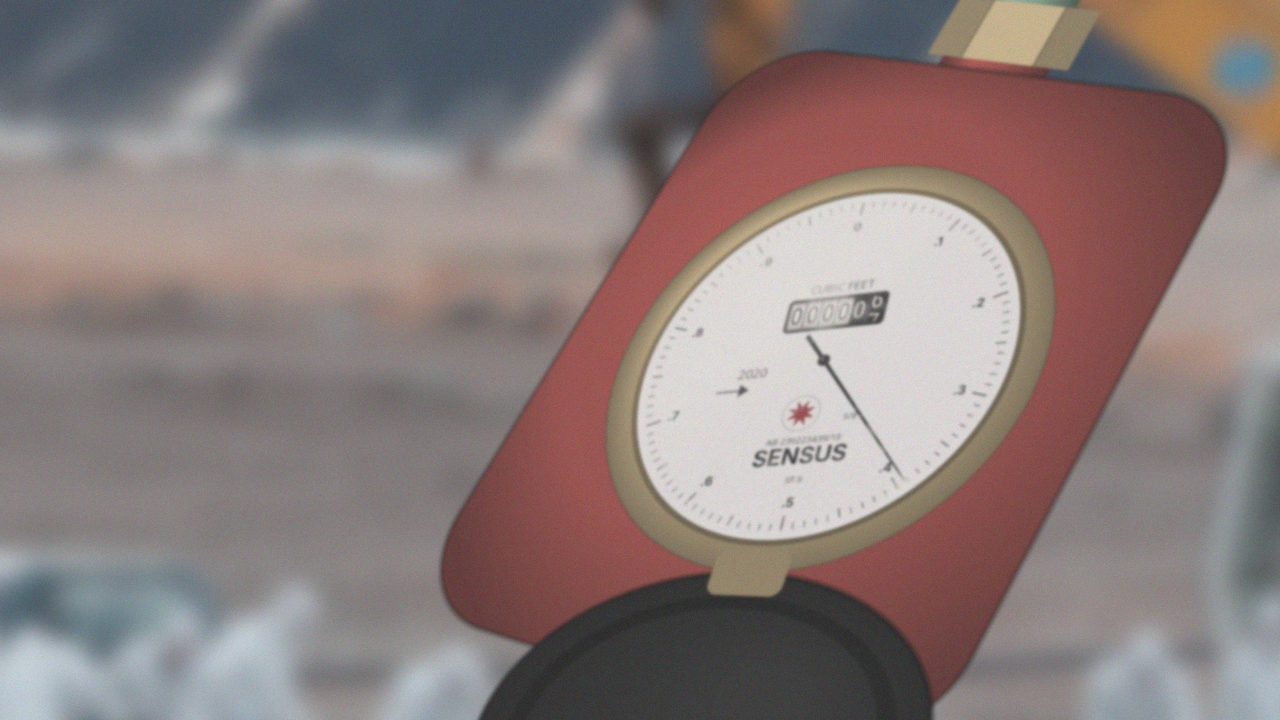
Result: 6.39 ft³
